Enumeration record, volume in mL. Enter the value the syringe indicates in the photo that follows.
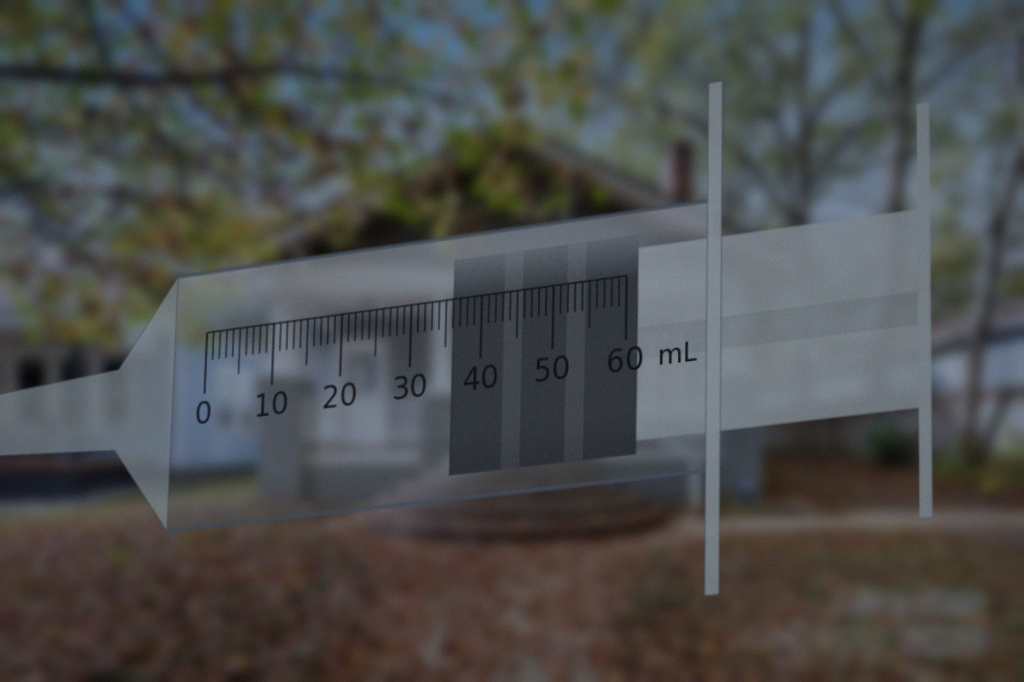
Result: 36 mL
